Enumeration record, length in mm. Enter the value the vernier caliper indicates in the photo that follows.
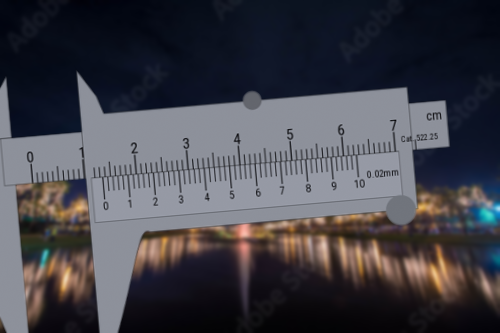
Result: 13.5 mm
